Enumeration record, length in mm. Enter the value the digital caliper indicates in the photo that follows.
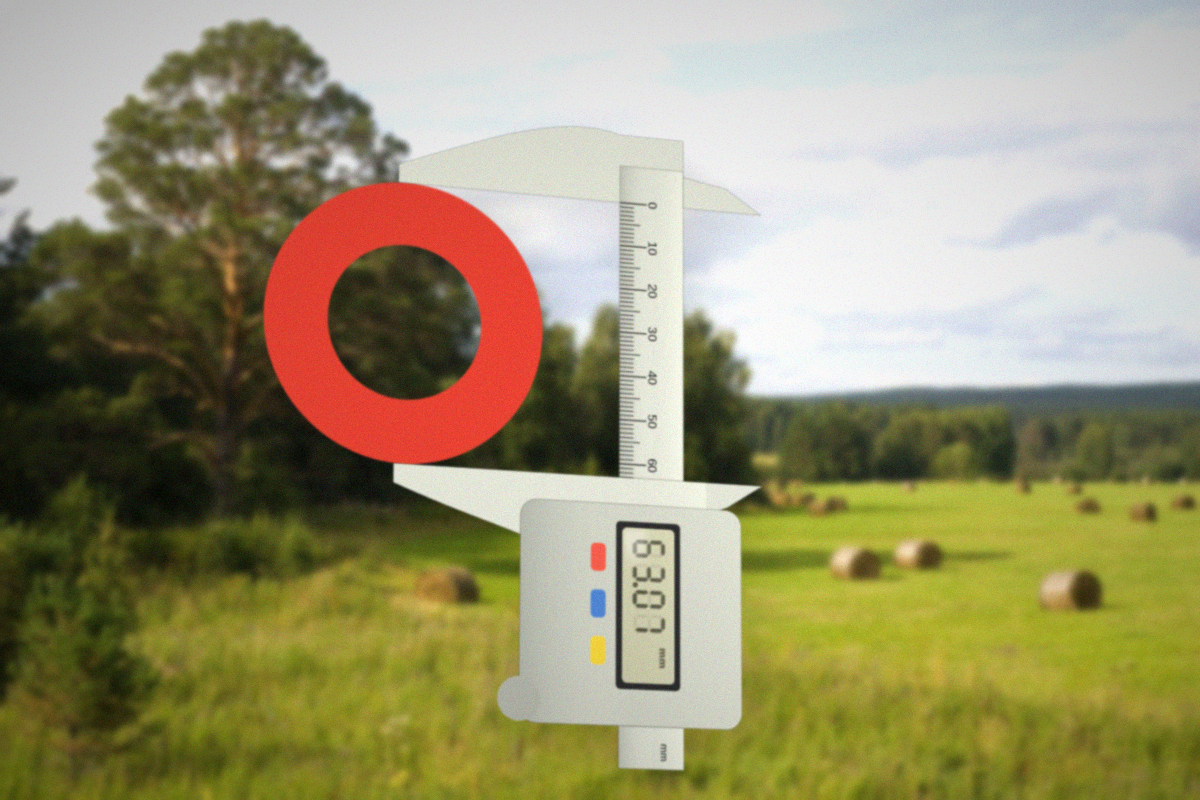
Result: 63.07 mm
